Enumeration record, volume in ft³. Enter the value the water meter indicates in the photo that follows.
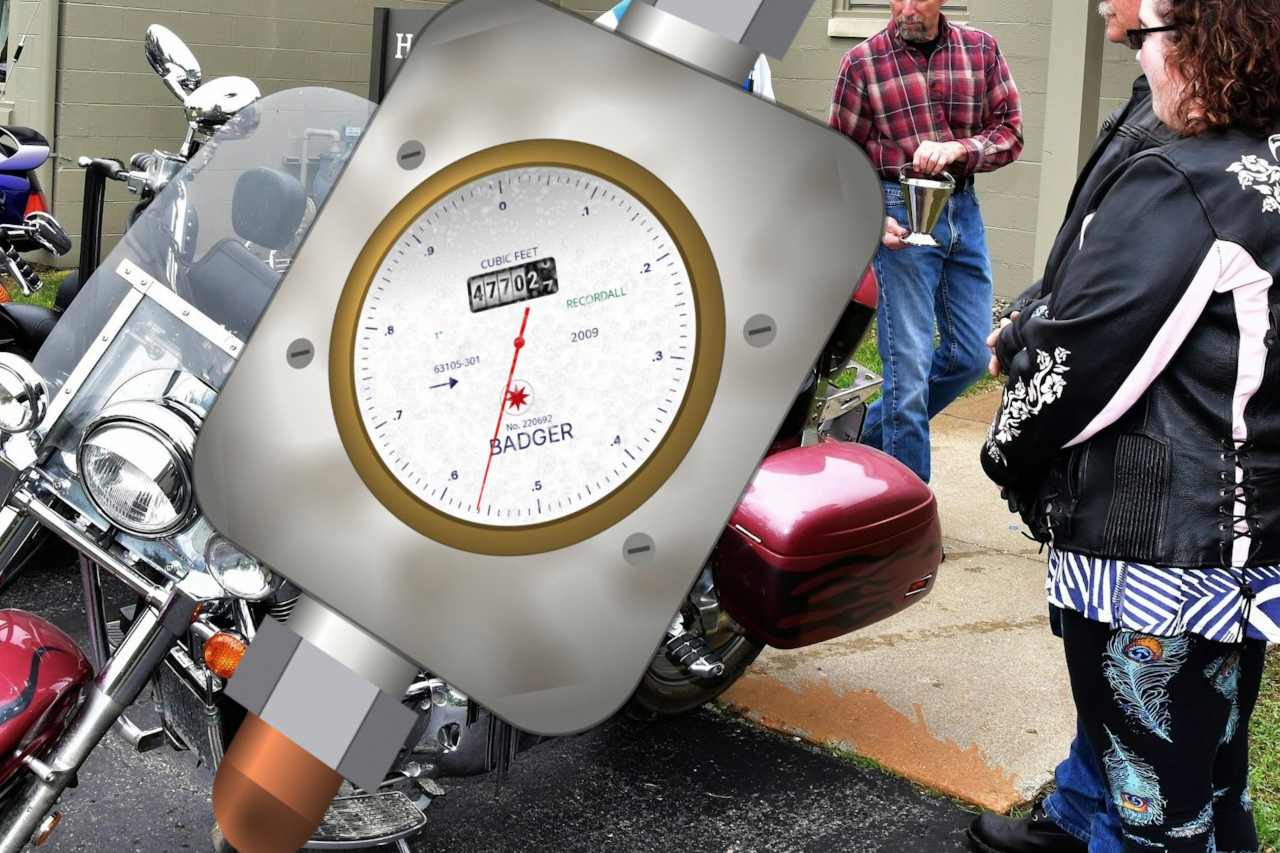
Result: 477026.56 ft³
